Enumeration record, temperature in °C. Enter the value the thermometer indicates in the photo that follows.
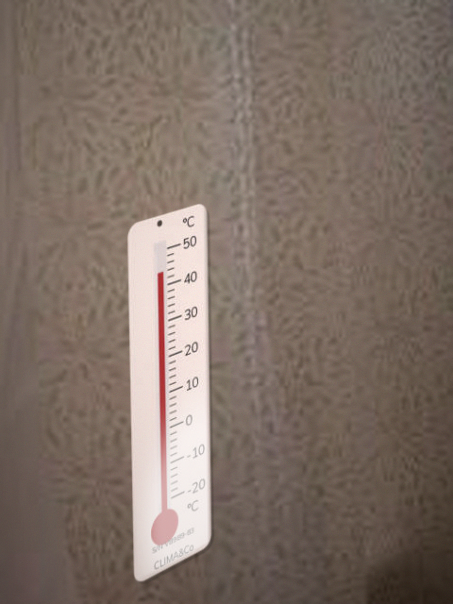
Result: 44 °C
